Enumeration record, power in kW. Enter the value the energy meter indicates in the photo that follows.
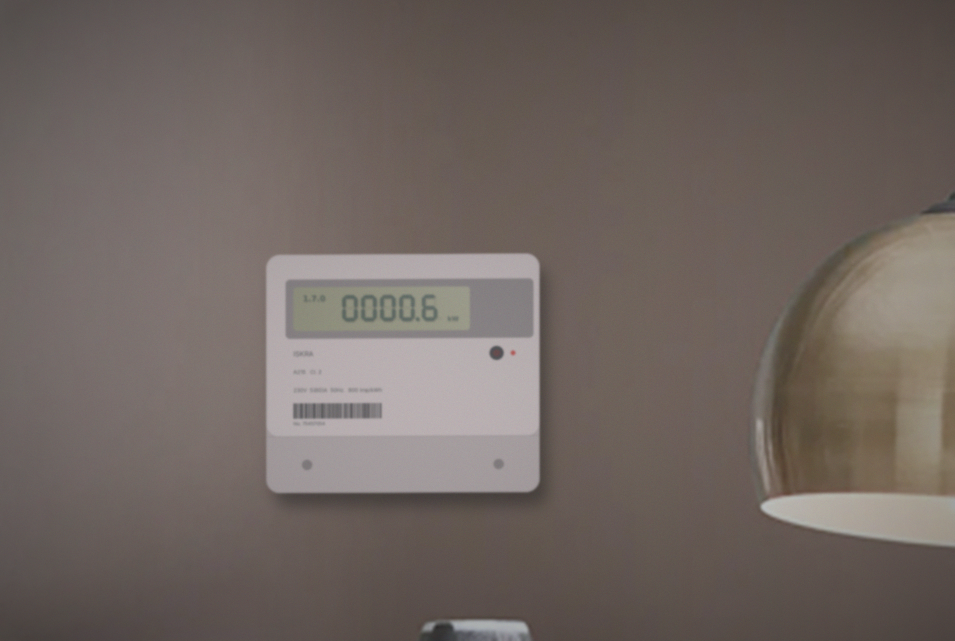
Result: 0.6 kW
